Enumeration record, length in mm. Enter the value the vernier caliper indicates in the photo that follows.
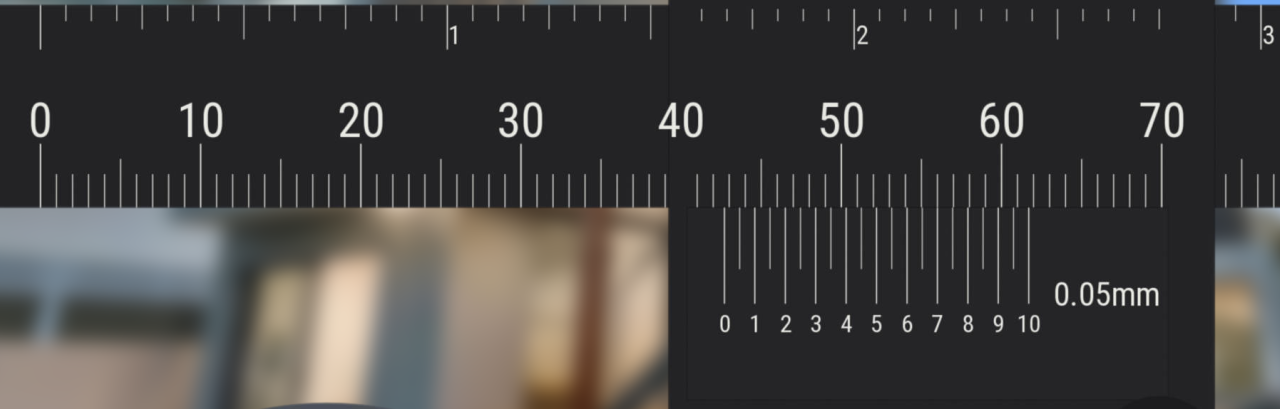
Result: 42.7 mm
